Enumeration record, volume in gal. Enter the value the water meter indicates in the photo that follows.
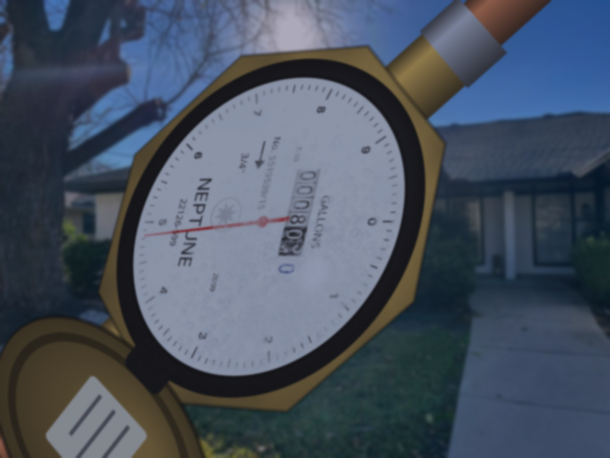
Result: 8034.8 gal
